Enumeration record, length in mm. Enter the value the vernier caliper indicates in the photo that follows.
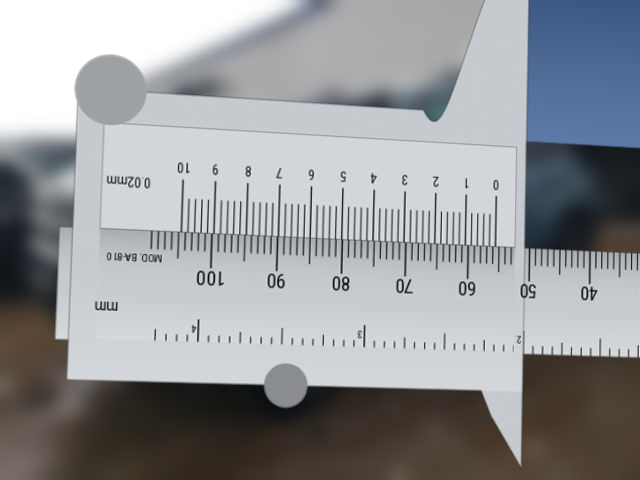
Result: 55.6 mm
